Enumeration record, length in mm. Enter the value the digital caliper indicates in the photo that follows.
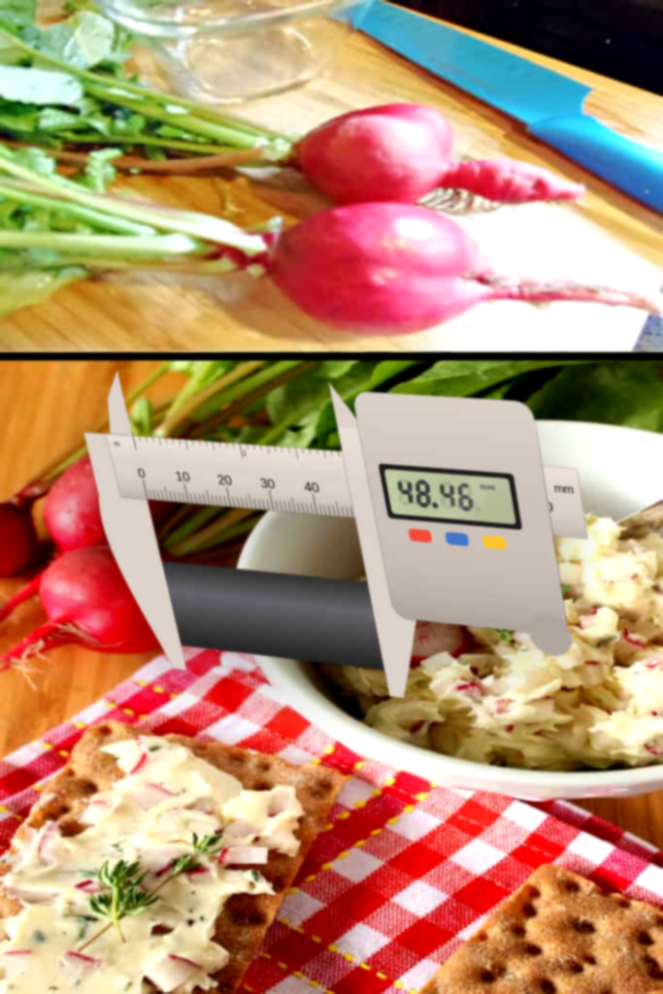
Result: 48.46 mm
